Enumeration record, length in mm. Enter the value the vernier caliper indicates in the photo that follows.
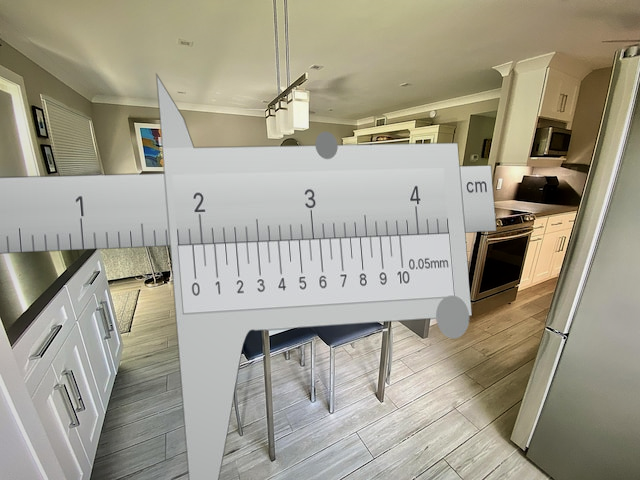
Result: 19.2 mm
